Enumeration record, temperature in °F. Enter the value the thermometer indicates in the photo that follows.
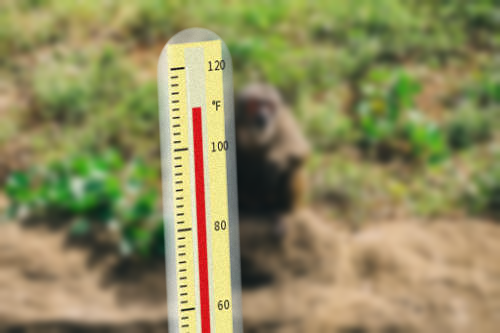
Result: 110 °F
